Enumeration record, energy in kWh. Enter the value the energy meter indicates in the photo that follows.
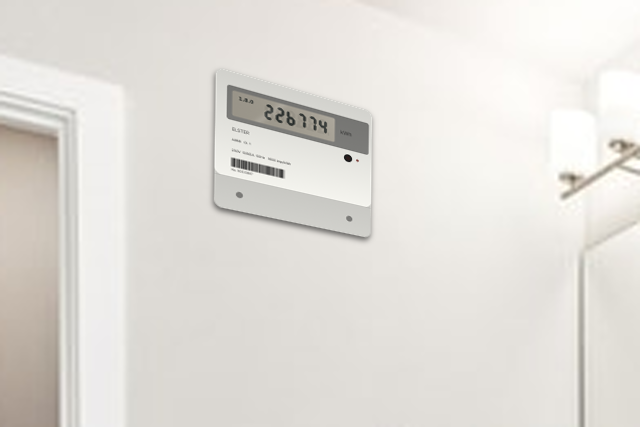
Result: 226774 kWh
